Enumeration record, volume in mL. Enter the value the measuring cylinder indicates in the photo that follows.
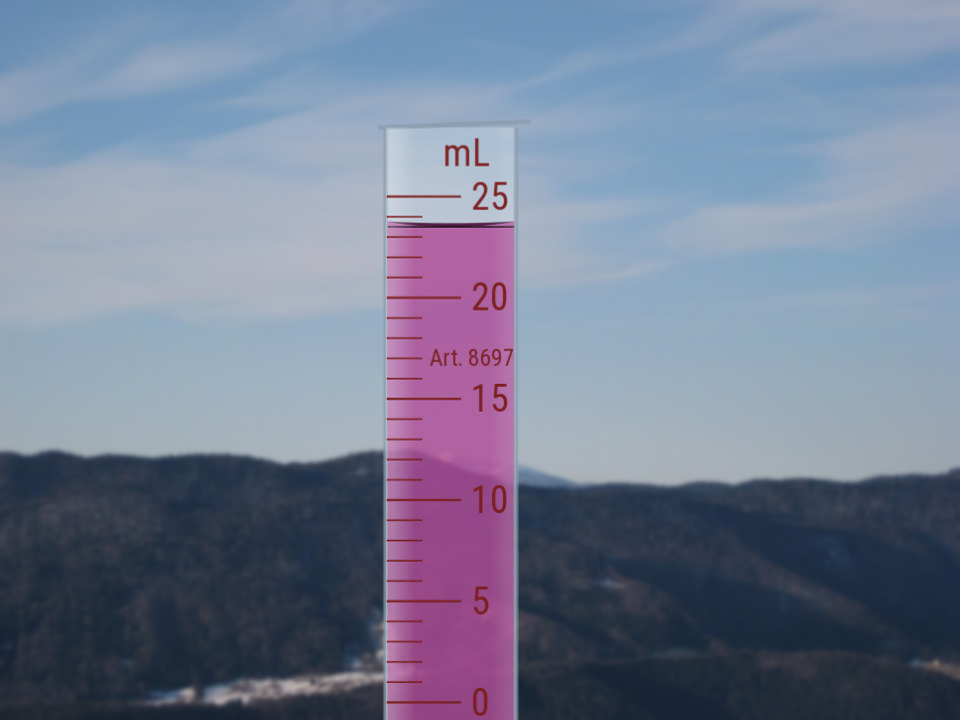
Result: 23.5 mL
